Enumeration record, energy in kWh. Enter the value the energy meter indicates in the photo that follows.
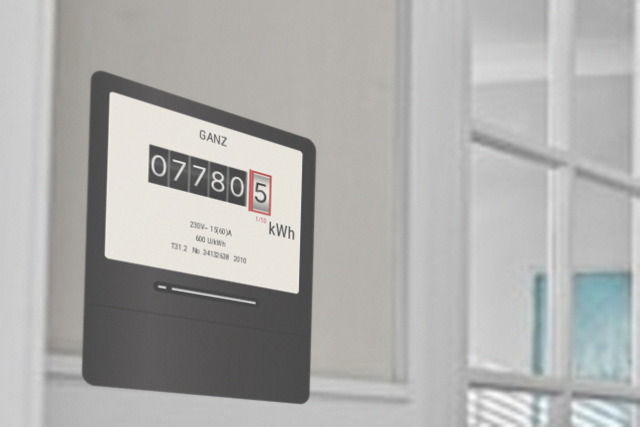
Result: 7780.5 kWh
